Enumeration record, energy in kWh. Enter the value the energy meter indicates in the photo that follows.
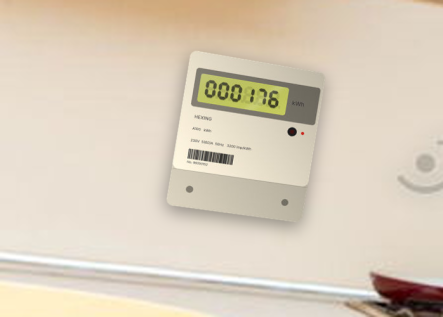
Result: 176 kWh
